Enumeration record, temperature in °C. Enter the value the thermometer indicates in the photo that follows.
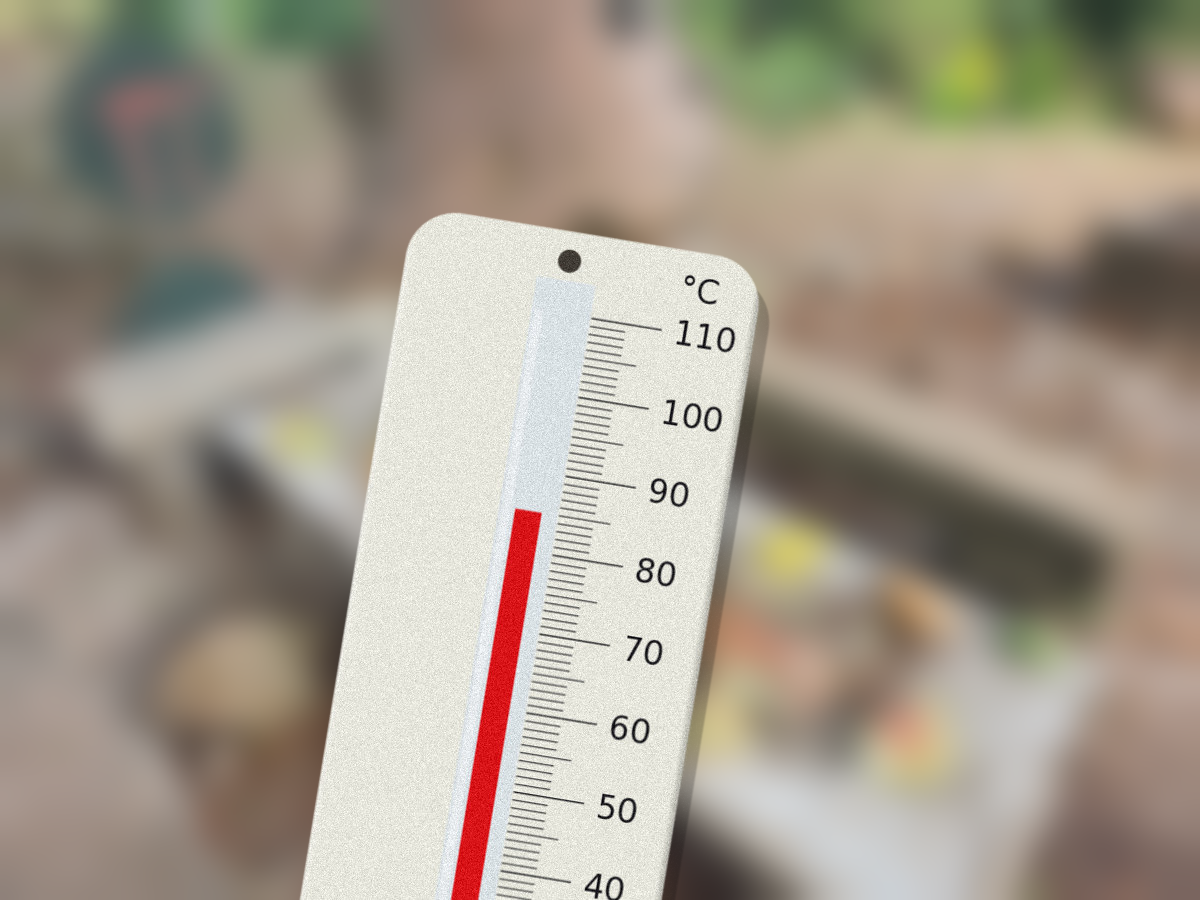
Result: 85 °C
